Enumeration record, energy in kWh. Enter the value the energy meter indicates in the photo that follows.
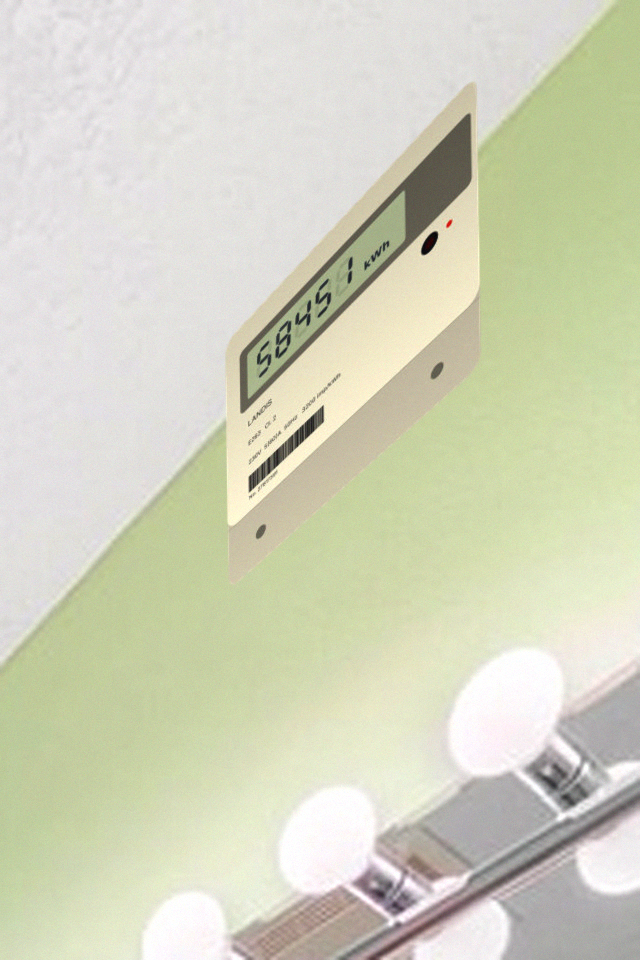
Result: 58451 kWh
